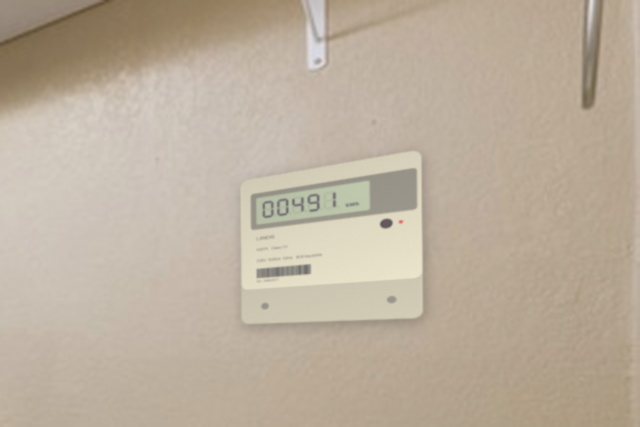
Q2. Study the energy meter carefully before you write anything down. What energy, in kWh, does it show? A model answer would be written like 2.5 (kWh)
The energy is 491 (kWh)
